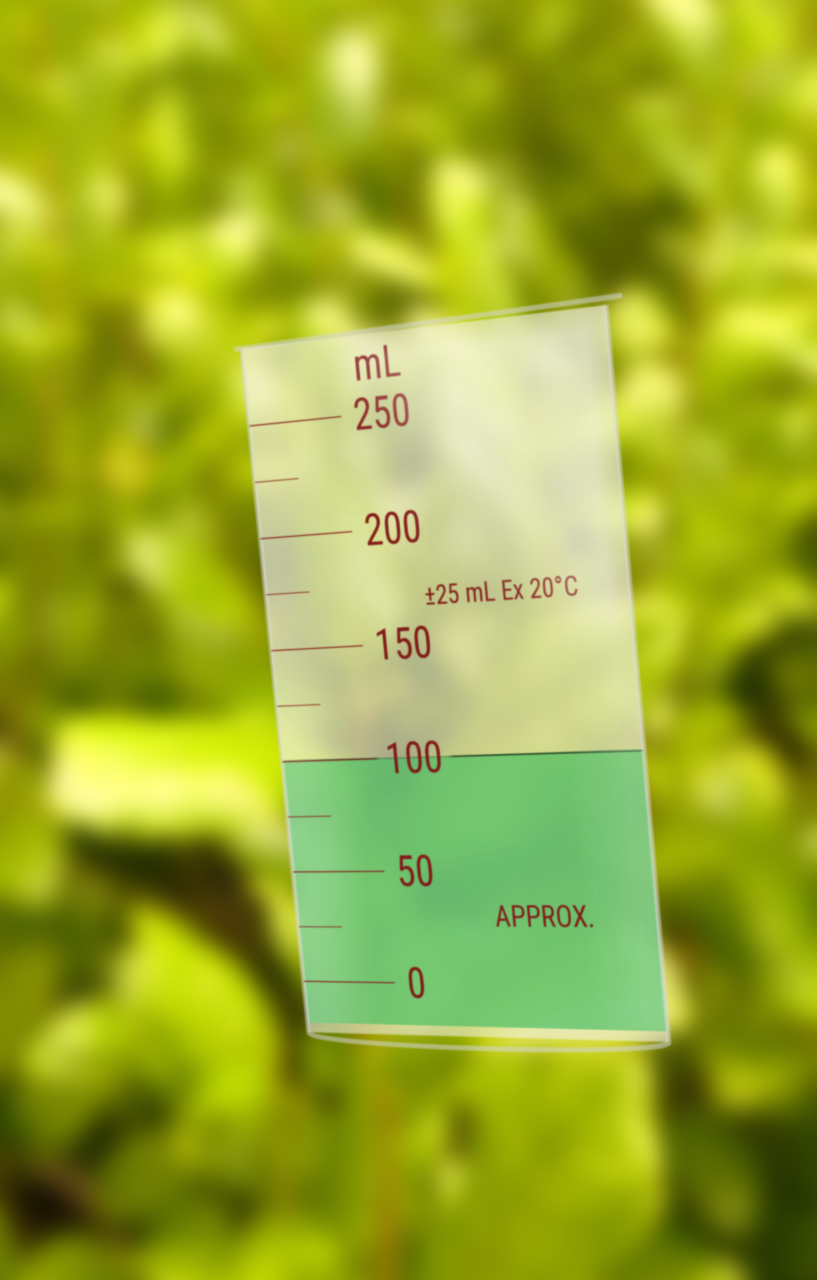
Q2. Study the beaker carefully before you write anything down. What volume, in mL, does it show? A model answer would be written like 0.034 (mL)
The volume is 100 (mL)
